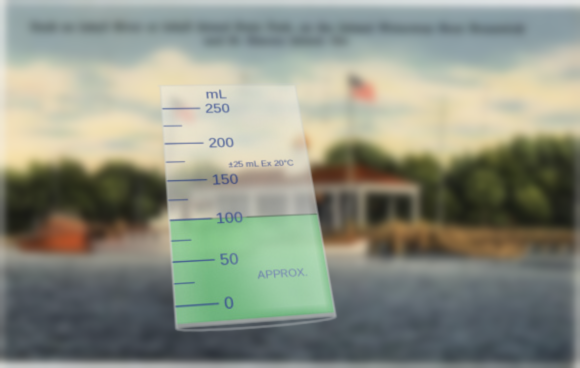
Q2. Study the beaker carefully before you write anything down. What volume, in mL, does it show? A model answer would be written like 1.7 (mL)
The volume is 100 (mL)
